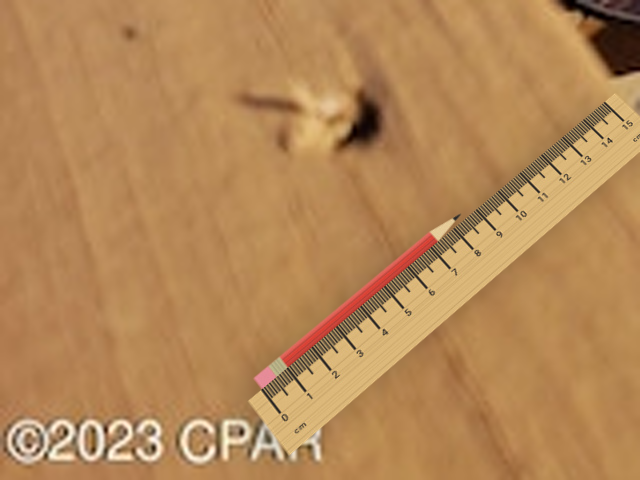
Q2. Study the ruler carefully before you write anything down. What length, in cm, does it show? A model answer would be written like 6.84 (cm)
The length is 8.5 (cm)
